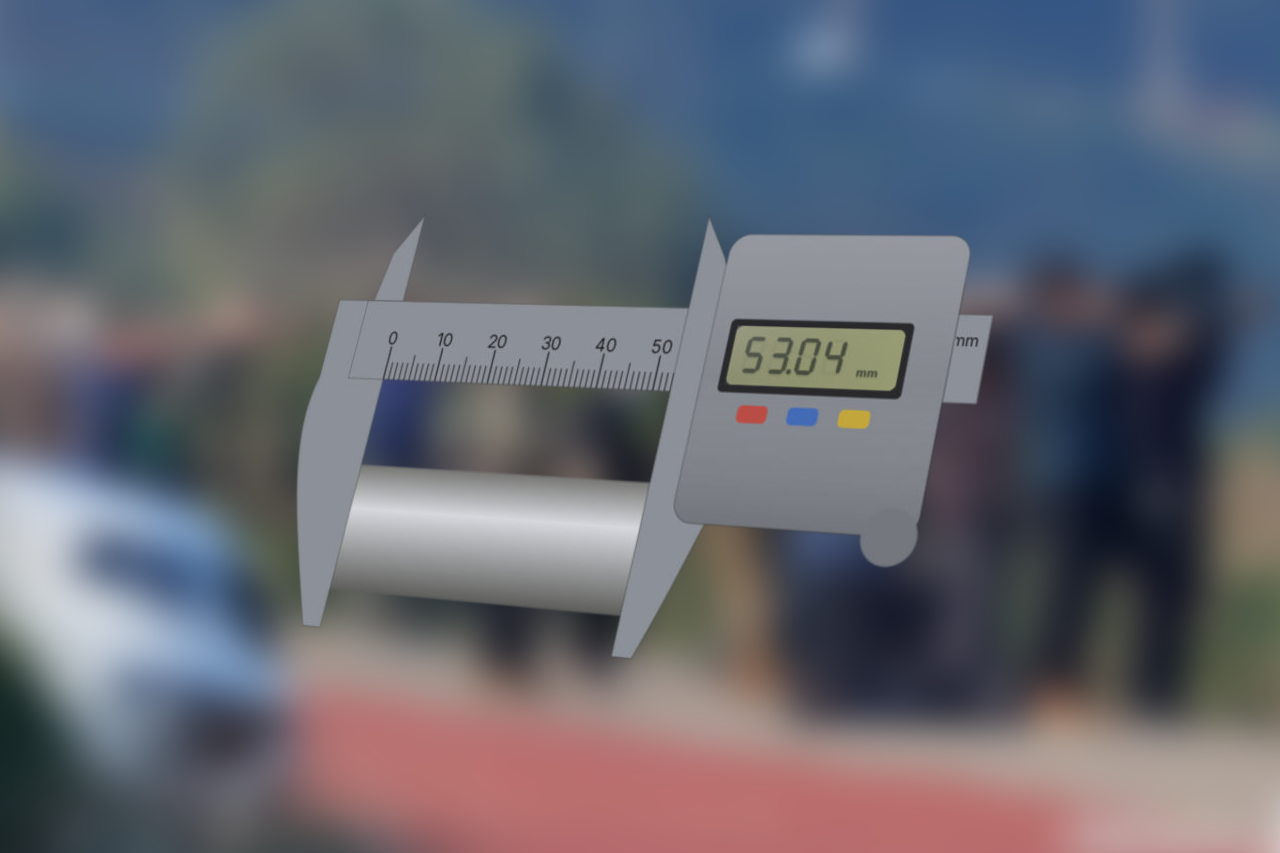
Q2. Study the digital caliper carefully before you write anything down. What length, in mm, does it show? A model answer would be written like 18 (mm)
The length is 53.04 (mm)
